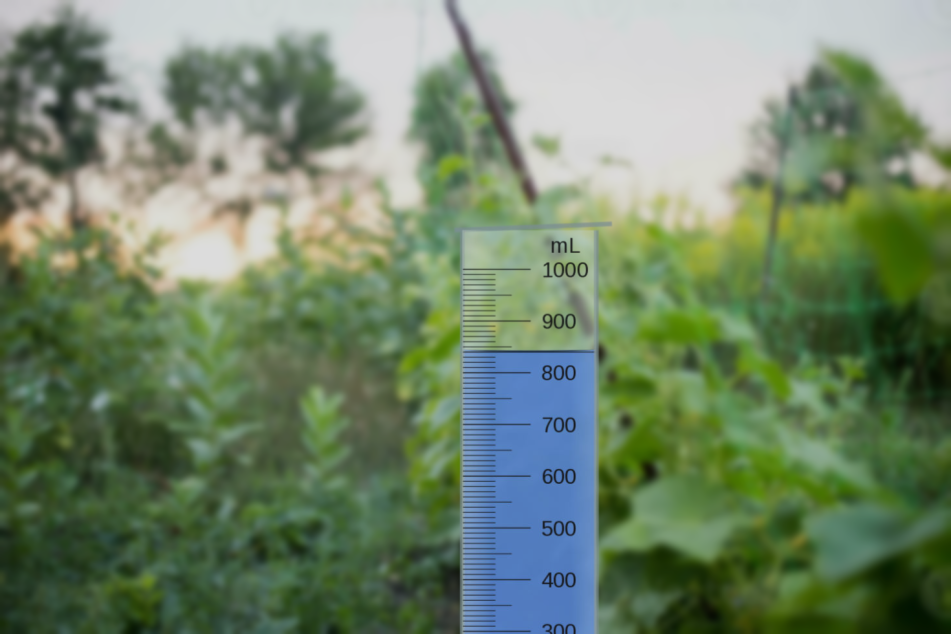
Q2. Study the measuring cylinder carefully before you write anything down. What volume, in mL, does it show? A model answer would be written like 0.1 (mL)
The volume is 840 (mL)
